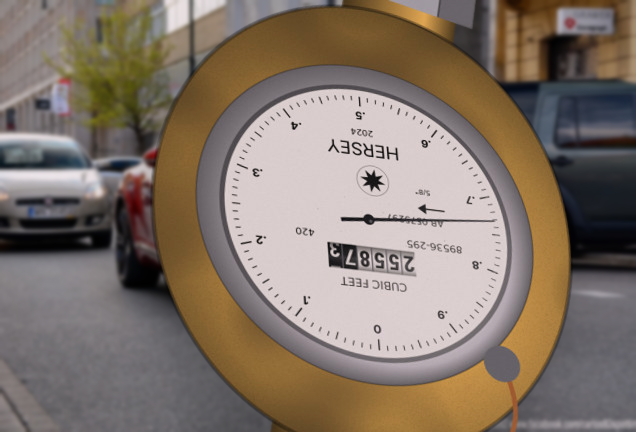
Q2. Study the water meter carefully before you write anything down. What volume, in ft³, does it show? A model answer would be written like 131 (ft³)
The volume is 255872.73 (ft³)
